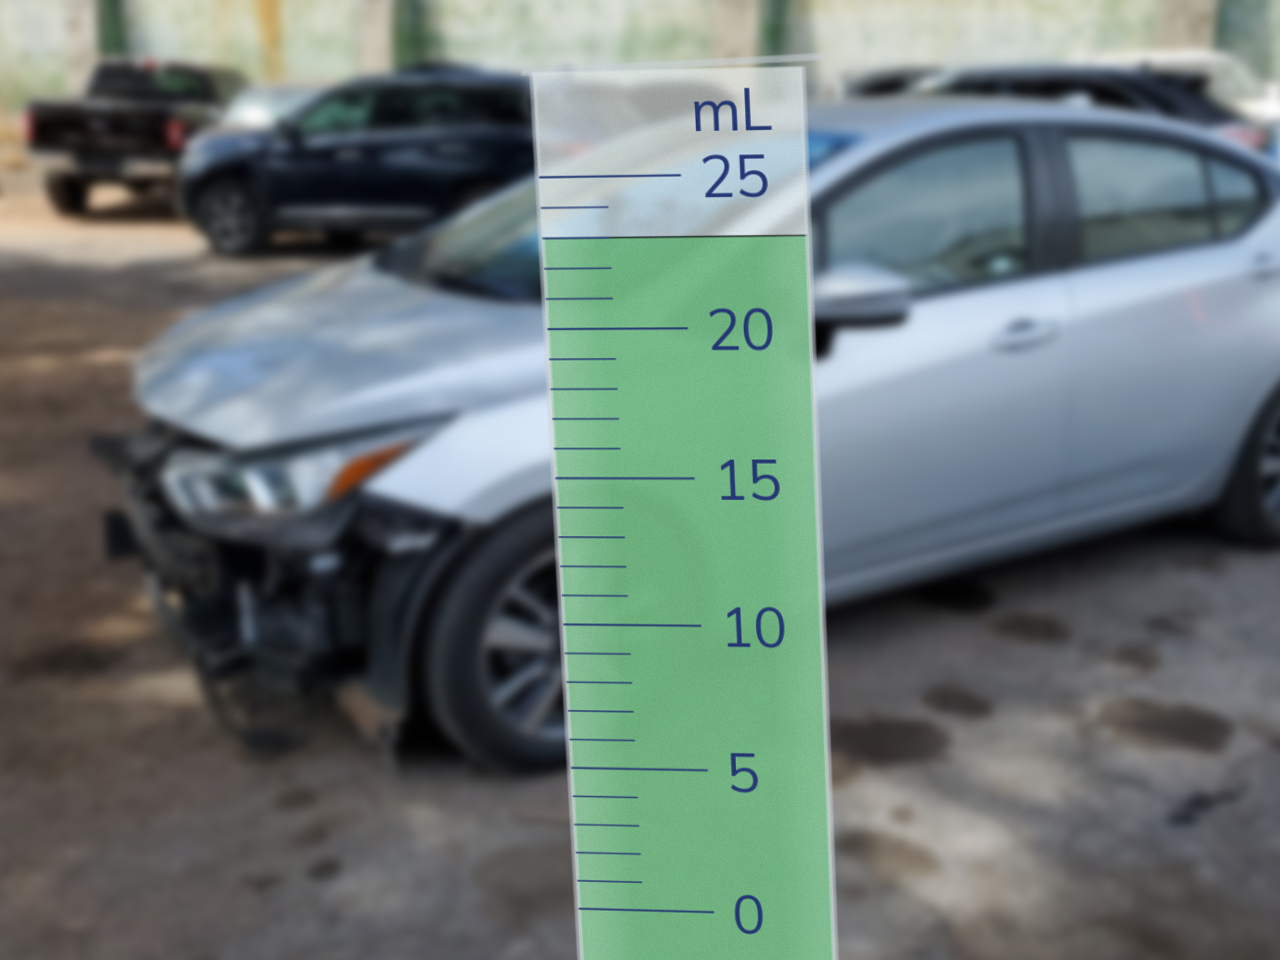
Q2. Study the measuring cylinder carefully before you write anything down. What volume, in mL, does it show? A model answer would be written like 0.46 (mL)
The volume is 23 (mL)
